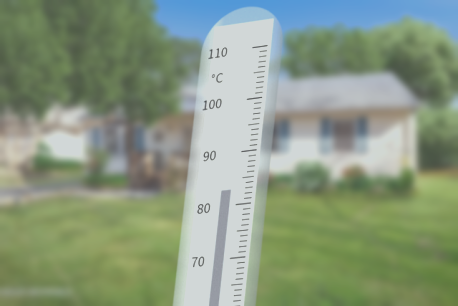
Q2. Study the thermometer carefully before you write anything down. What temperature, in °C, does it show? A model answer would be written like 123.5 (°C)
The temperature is 83 (°C)
